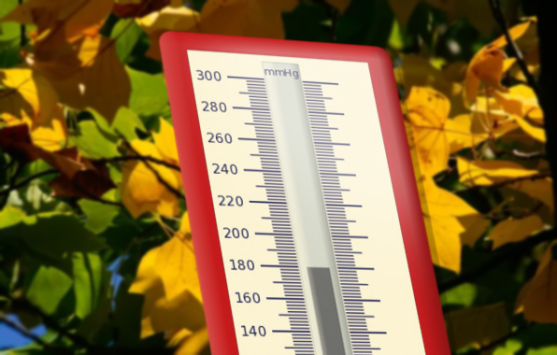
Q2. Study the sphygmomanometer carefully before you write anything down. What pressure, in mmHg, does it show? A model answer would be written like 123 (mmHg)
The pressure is 180 (mmHg)
